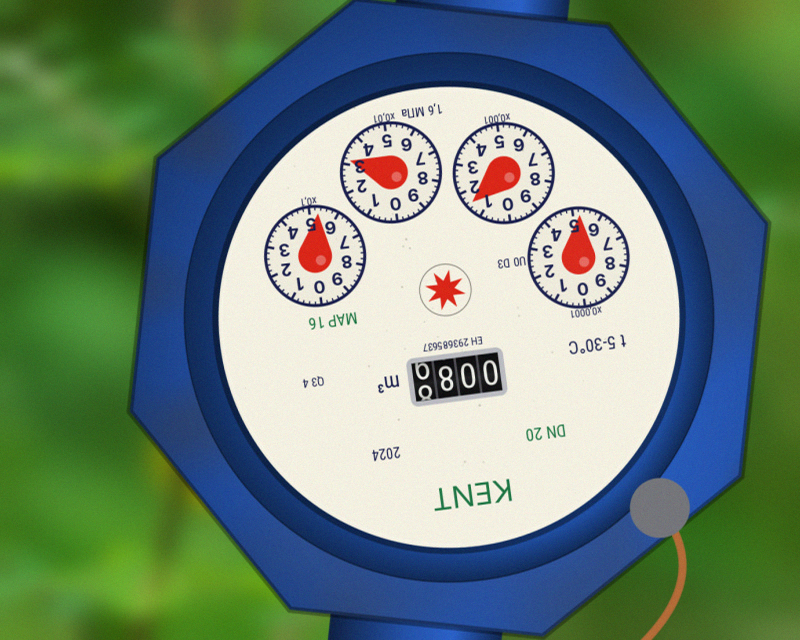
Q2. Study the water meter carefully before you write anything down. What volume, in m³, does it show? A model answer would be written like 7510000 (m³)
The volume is 88.5315 (m³)
